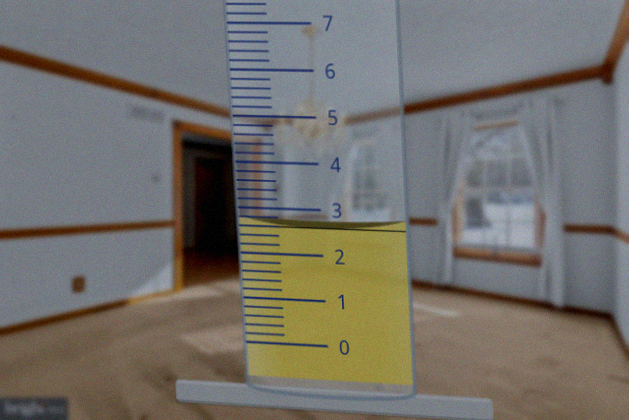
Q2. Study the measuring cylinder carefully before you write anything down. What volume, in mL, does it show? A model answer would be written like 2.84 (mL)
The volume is 2.6 (mL)
